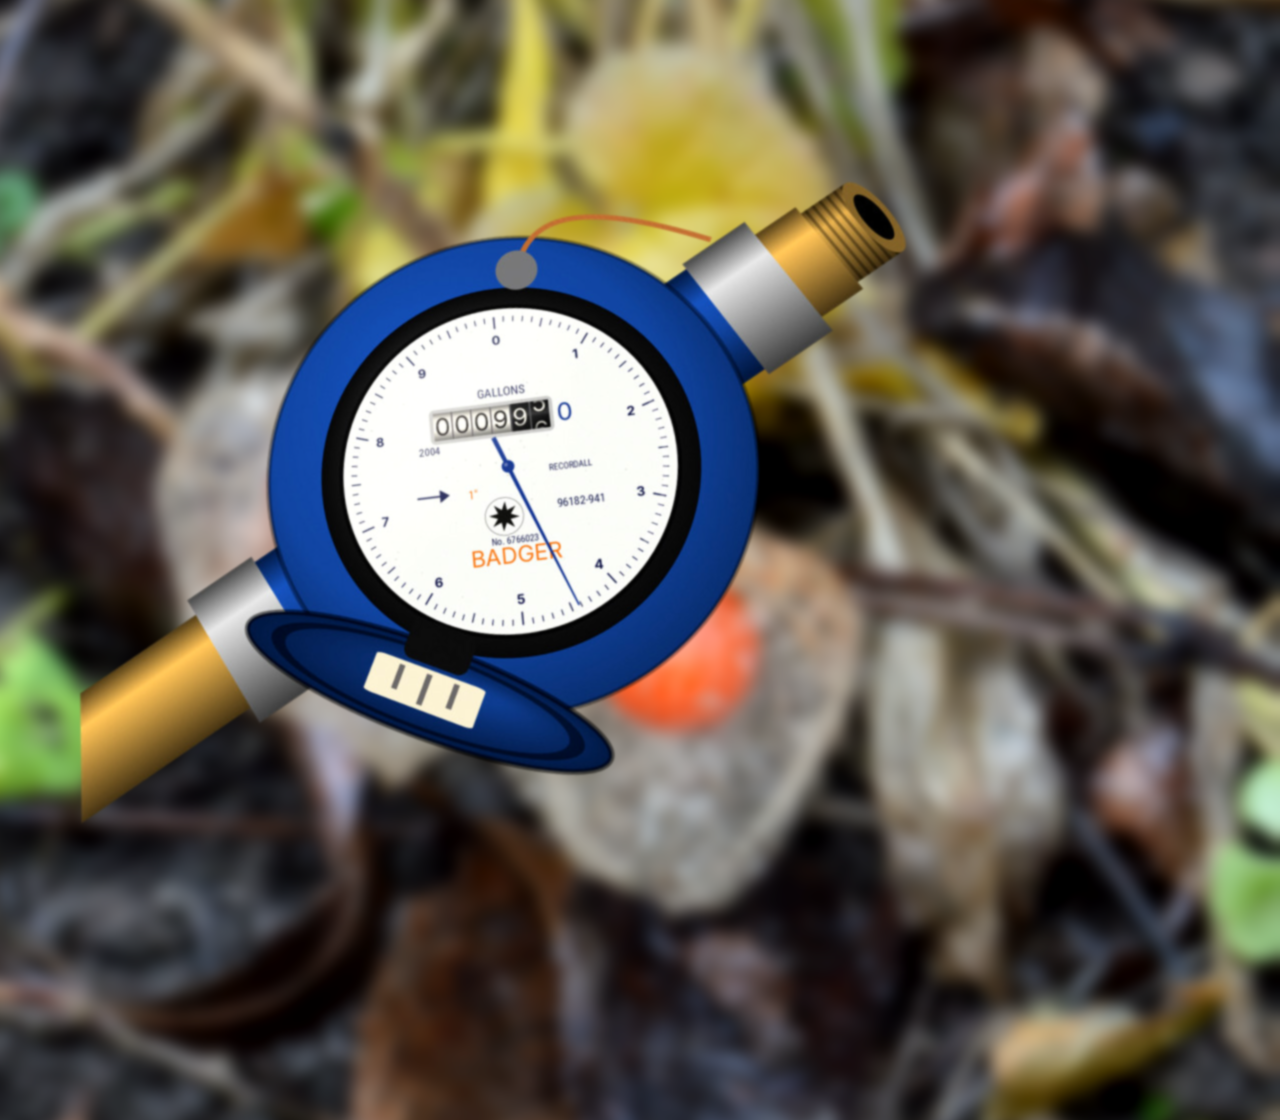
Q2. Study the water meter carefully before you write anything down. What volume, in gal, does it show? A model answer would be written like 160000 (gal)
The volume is 9954.4 (gal)
